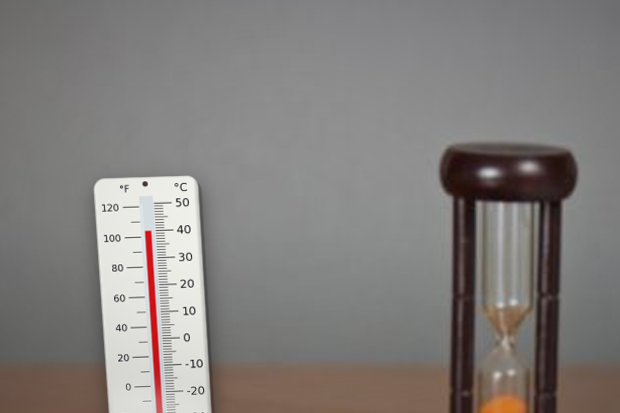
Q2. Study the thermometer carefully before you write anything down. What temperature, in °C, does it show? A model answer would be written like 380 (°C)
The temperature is 40 (°C)
